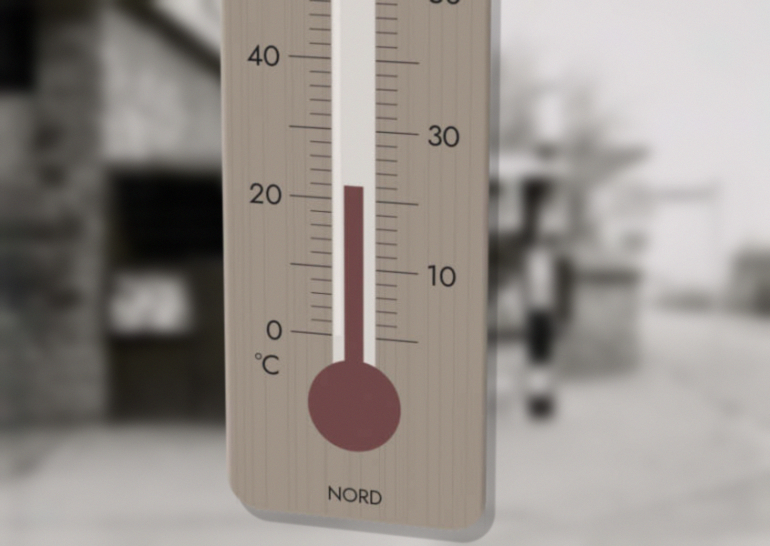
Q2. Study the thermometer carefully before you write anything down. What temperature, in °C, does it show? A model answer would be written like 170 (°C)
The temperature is 22 (°C)
